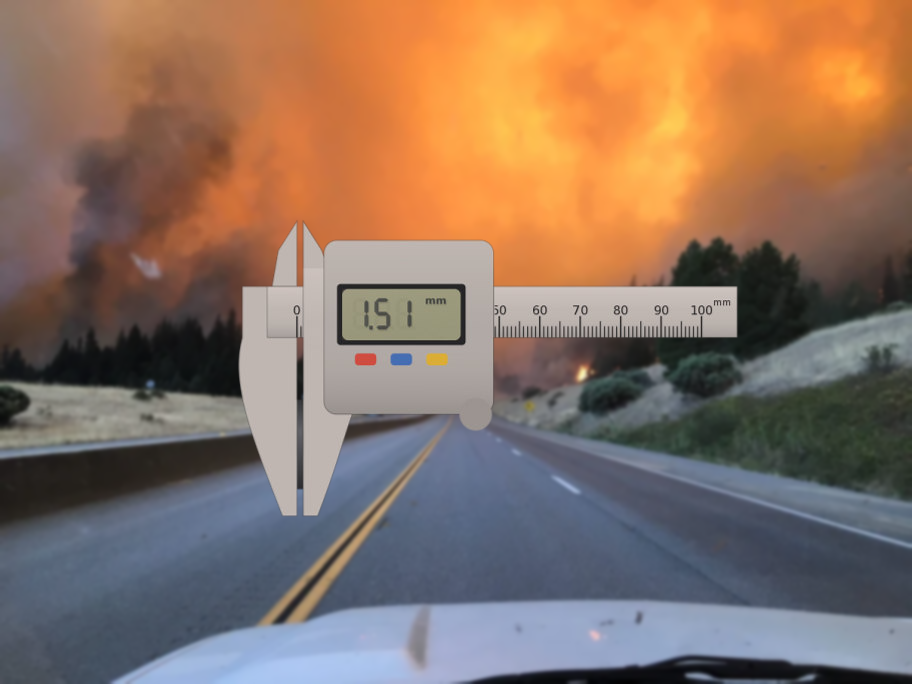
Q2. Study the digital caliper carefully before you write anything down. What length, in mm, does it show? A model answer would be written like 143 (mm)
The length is 1.51 (mm)
